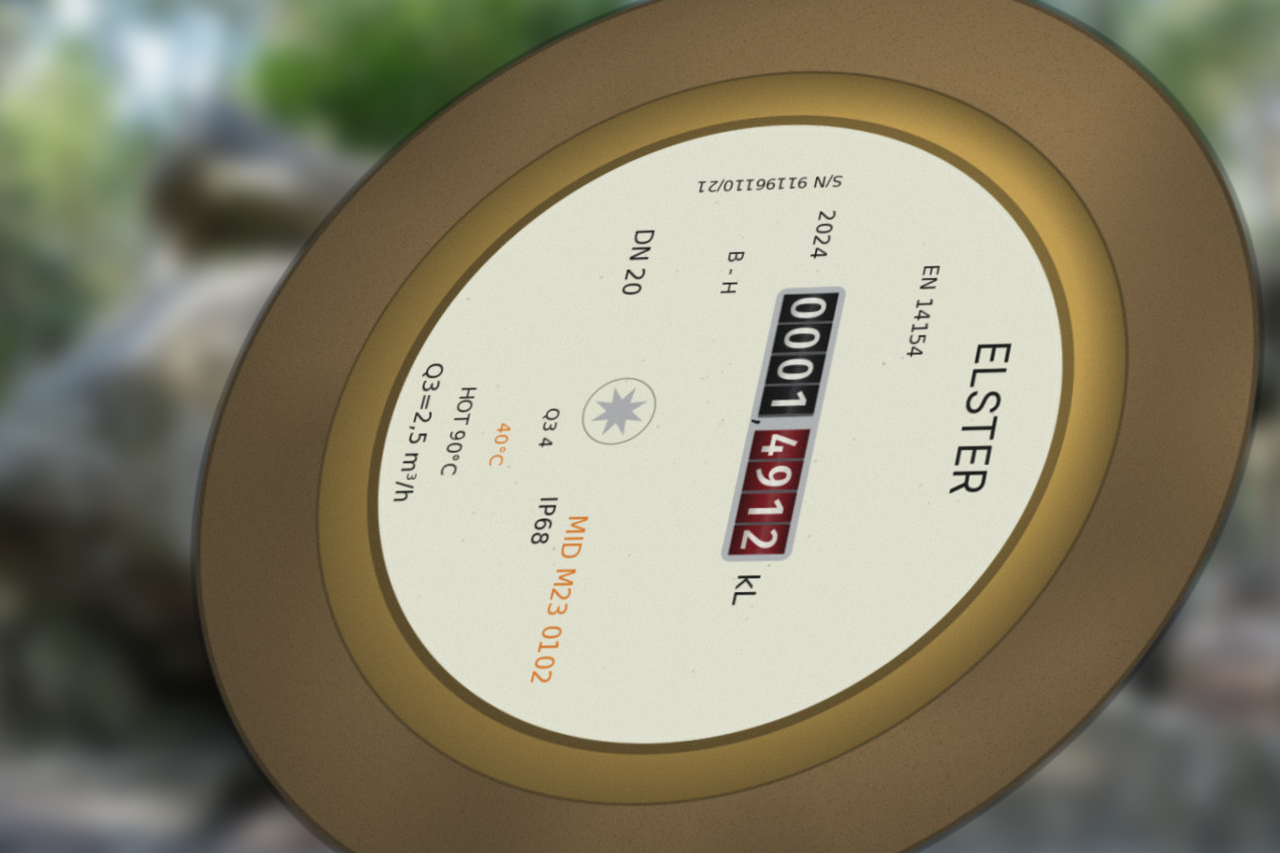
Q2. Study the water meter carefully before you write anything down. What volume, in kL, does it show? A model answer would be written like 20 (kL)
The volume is 1.4912 (kL)
